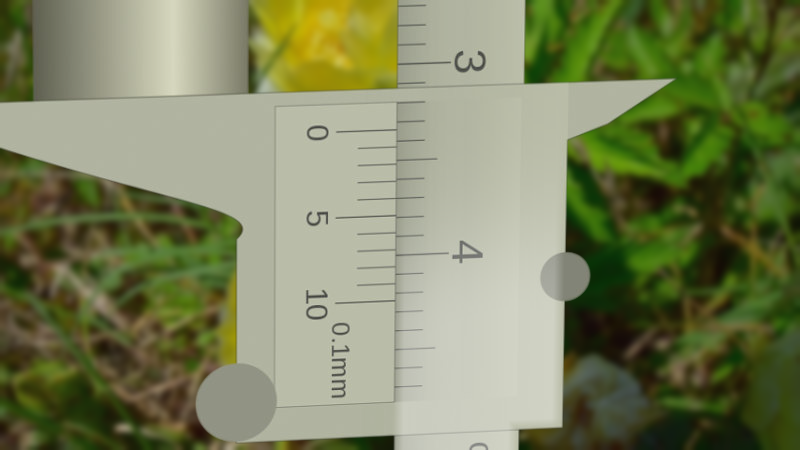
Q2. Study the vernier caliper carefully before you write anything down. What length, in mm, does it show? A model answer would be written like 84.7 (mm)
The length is 33.4 (mm)
